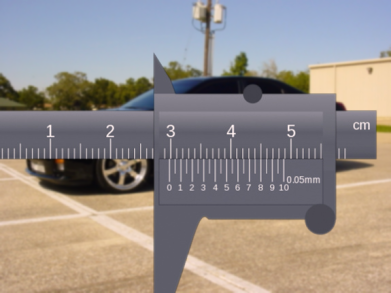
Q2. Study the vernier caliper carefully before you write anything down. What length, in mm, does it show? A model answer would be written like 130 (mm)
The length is 29.8 (mm)
